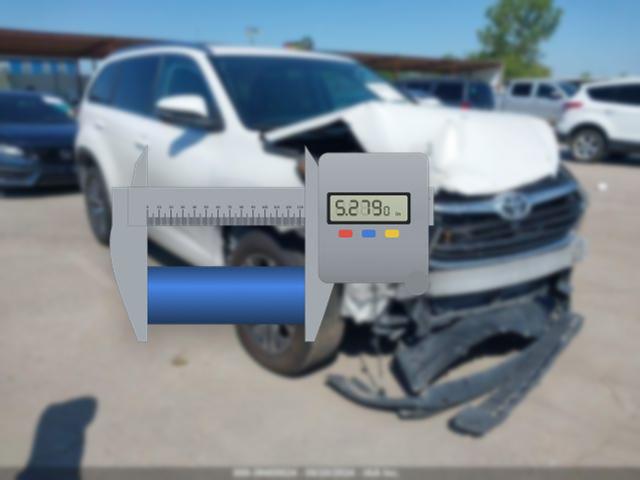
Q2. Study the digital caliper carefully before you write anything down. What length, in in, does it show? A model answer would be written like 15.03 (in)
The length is 5.2790 (in)
